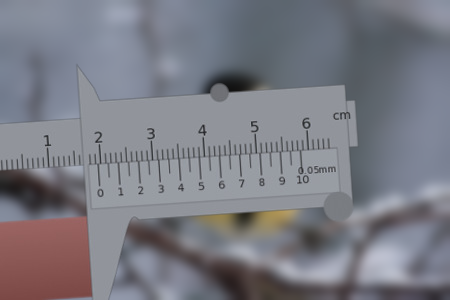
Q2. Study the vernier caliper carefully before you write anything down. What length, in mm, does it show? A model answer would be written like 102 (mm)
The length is 19.5 (mm)
